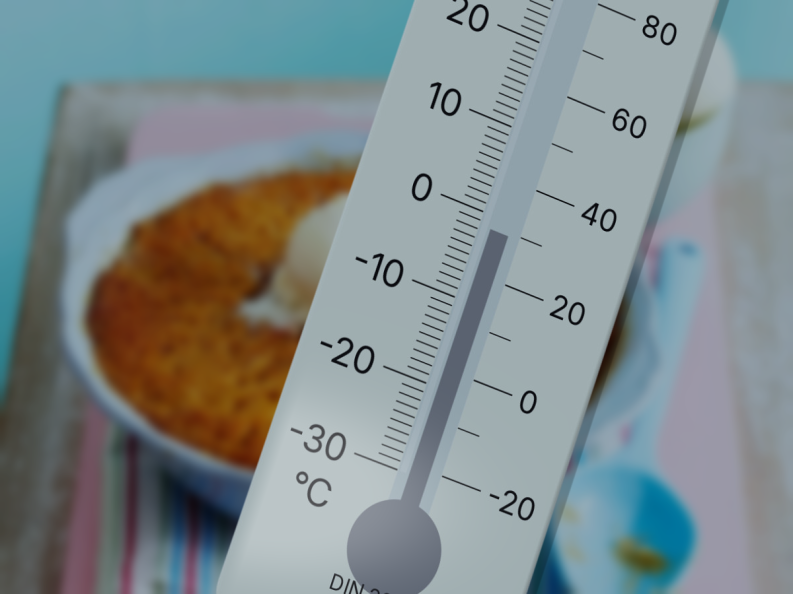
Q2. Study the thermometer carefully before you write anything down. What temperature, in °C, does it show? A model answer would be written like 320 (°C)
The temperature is -1.5 (°C)
